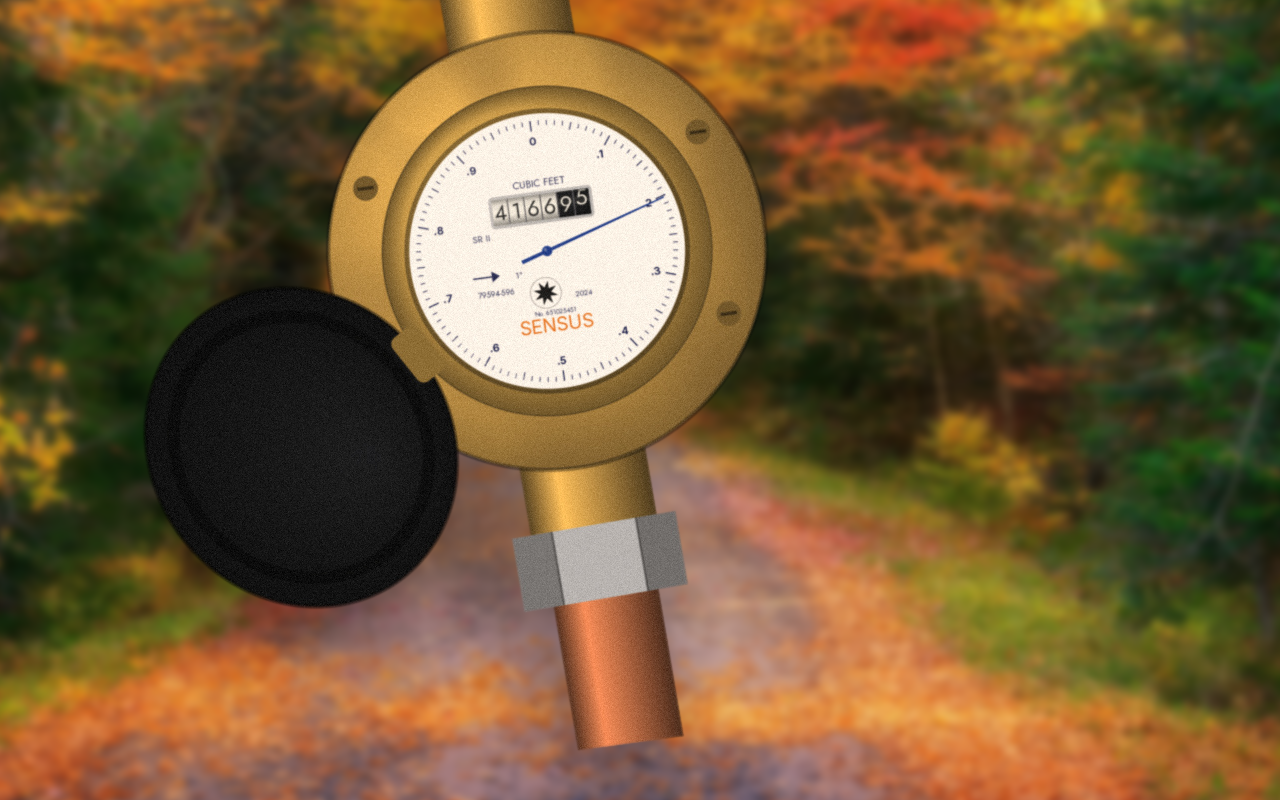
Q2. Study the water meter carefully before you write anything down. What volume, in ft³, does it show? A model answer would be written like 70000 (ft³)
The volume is 416695.20 (ft³)
